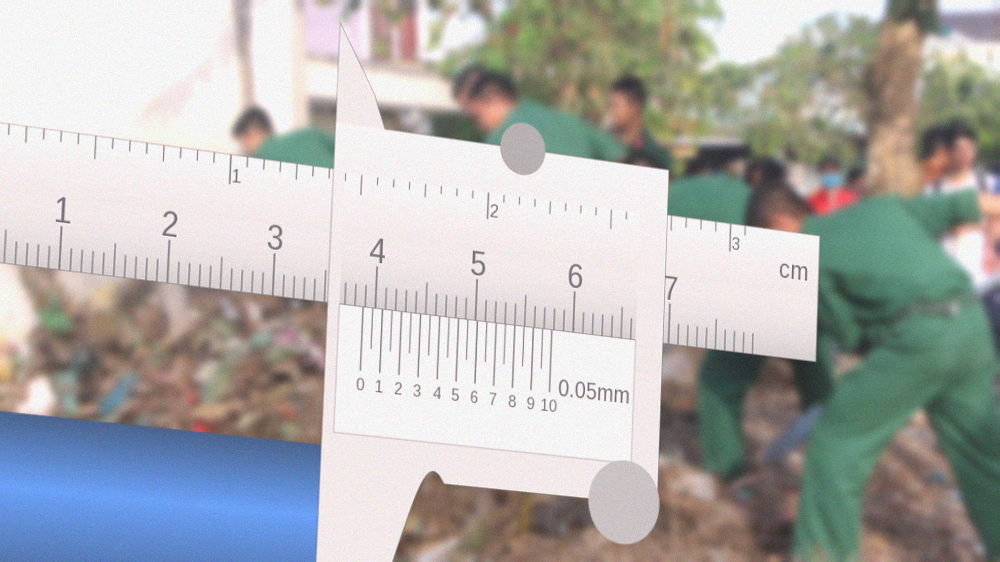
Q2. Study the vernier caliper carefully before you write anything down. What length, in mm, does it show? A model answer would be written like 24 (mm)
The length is 38.8 (mm)
